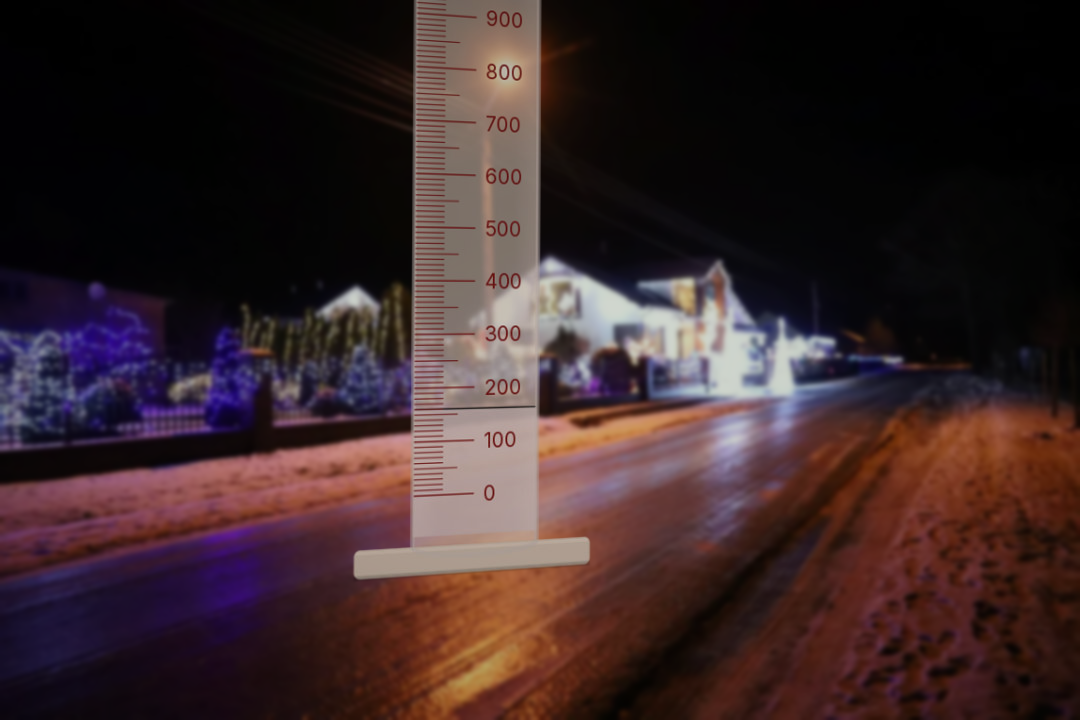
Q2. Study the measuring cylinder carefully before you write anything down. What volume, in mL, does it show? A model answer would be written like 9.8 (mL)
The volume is 160 (mL)
